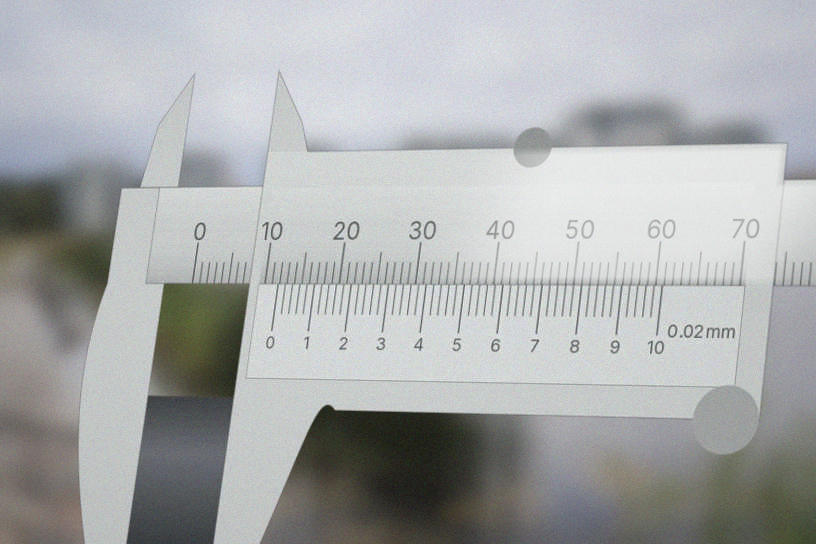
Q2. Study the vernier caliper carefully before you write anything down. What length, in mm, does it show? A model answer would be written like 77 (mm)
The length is 11.8 (mm)
